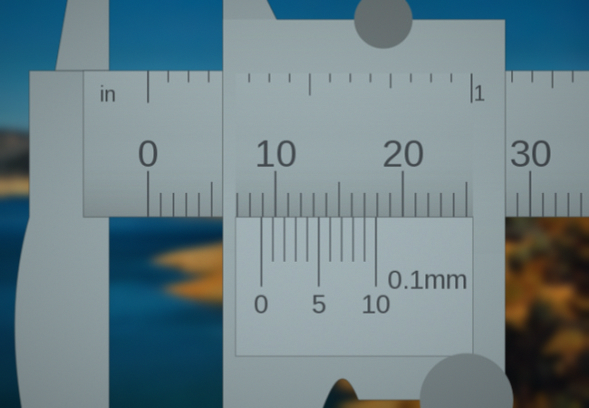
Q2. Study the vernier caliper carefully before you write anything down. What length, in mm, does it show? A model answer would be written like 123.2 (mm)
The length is 8.9 (mm)
